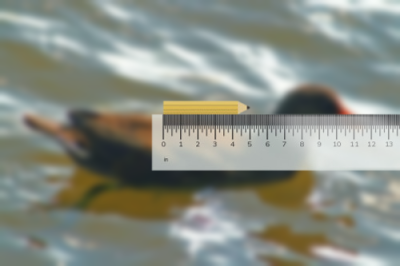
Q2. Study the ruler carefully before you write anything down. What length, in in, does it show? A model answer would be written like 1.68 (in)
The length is 5 (in)
